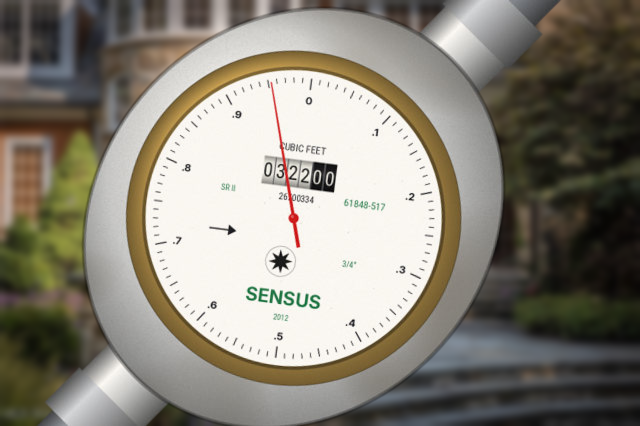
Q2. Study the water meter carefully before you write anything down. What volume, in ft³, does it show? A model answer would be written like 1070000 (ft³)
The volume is 32199.95 (ft³)
